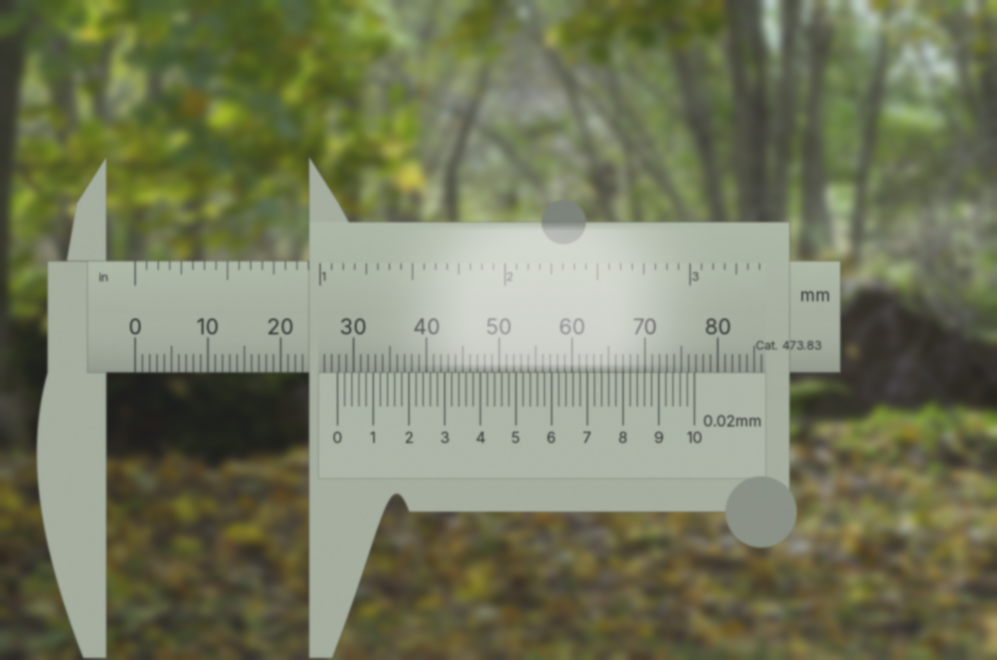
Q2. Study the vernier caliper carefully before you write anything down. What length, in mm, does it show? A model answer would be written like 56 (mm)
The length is 27.8 (mm)
